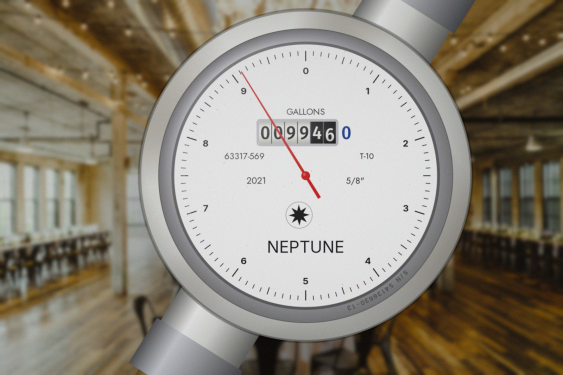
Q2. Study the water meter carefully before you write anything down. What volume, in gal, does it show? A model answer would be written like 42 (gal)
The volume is 99459.1 (gal)
